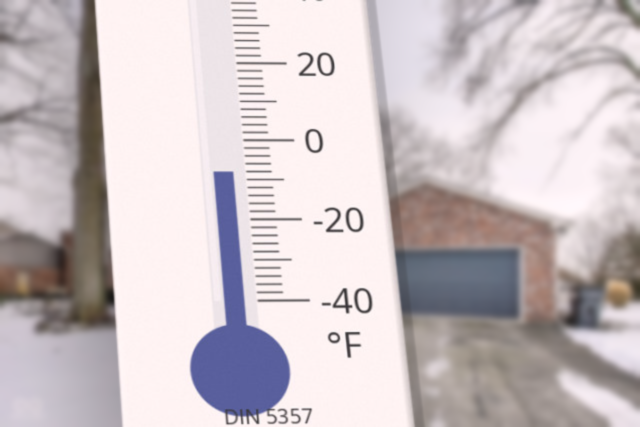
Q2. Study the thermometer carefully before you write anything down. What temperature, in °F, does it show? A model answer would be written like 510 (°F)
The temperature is -8 (°F)
